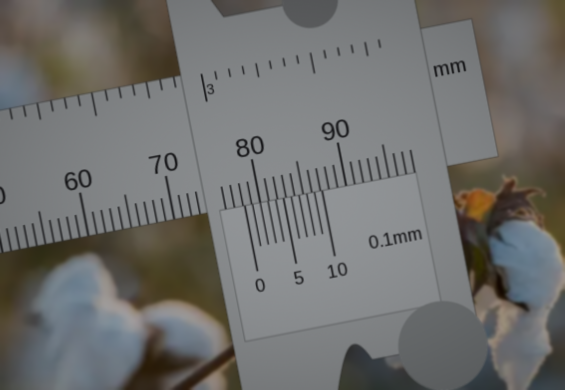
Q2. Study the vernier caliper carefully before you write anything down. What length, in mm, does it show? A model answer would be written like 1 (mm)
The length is 78.2 (mm)
